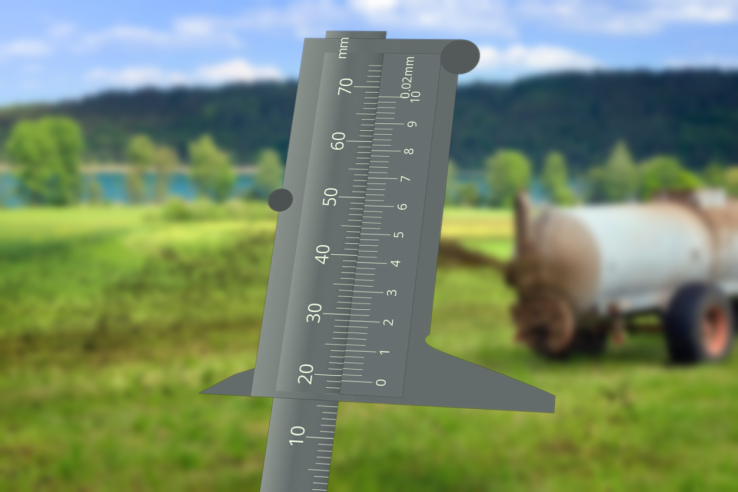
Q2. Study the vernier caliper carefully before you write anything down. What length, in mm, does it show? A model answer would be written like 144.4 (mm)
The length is 19.2 (mm)
